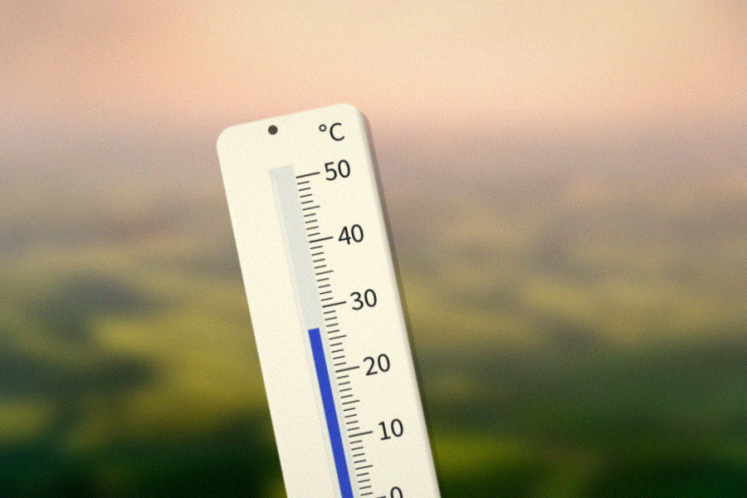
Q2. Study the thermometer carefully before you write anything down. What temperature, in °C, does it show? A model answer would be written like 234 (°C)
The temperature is 27 (°C)
